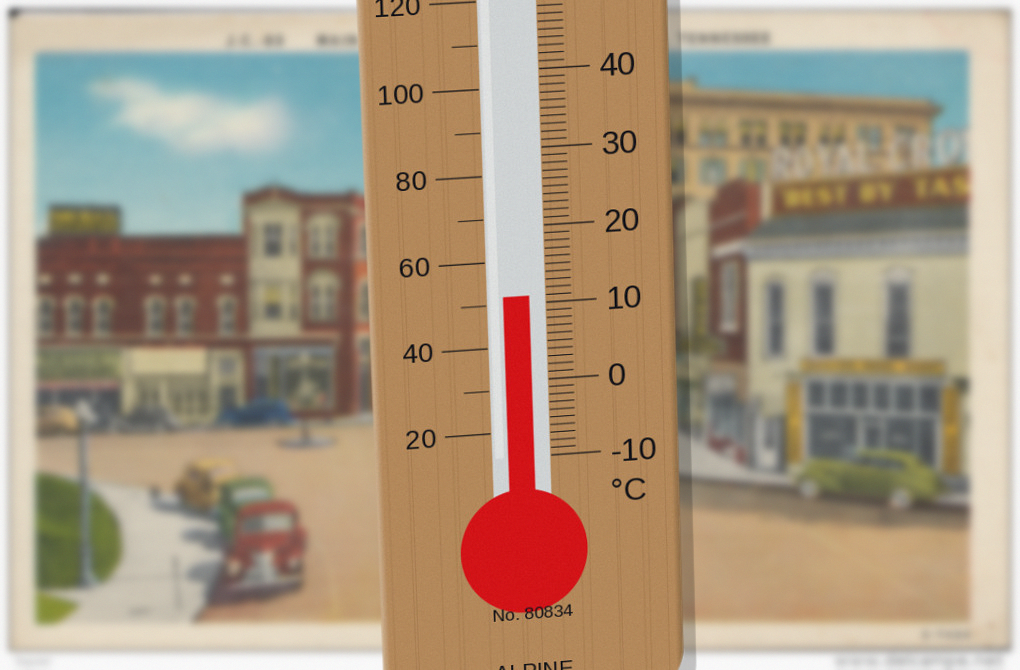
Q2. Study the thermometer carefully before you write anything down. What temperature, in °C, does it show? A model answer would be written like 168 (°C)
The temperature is 11 (°C)
